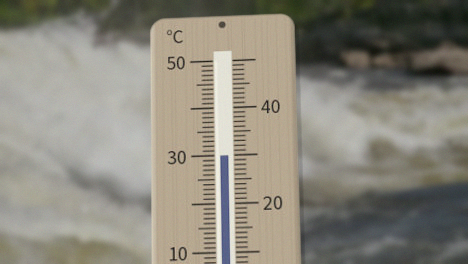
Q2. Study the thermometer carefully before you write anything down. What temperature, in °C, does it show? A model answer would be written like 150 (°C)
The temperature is 30 (°C)
